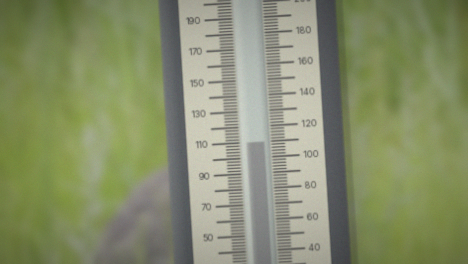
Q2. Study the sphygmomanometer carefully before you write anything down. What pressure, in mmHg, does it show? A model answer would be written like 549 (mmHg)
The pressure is 110 (mmHg)
